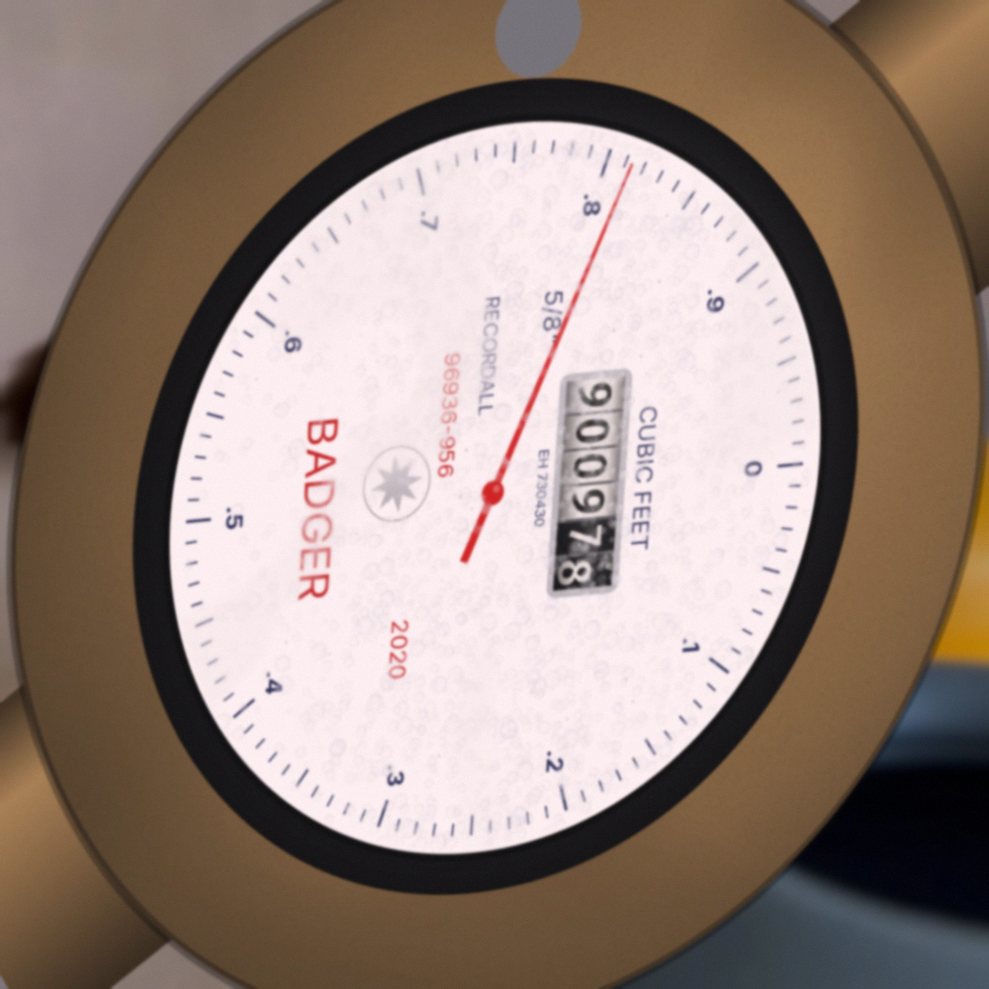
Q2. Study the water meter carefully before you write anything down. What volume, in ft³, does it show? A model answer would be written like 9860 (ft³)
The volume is 900977.81 (ft³)
